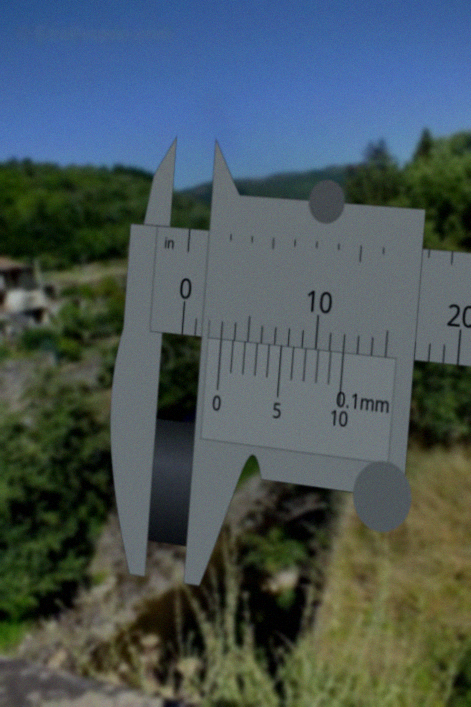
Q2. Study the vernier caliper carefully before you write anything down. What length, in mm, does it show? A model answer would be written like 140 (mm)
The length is 3.0 (mm)
